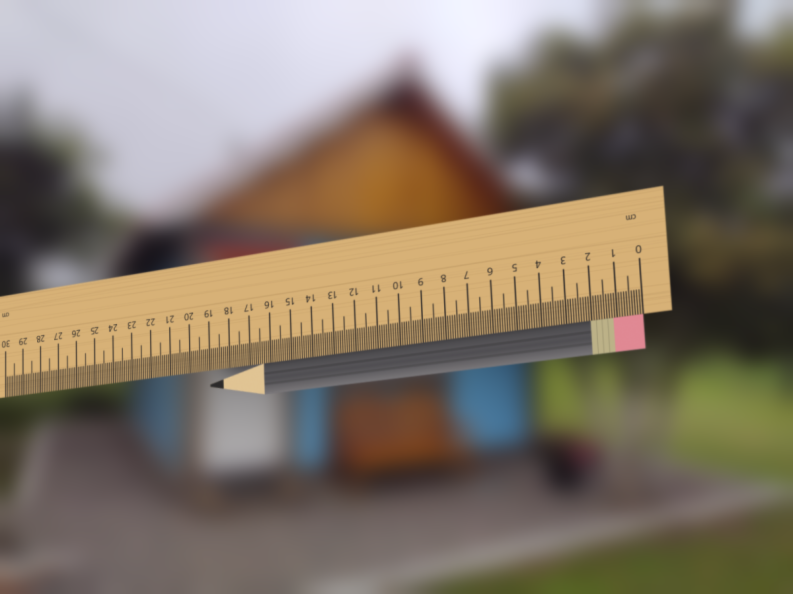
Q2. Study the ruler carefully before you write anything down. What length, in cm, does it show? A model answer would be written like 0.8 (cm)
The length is 19 (cm)
